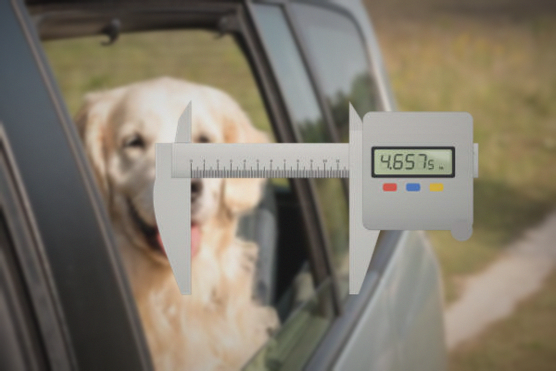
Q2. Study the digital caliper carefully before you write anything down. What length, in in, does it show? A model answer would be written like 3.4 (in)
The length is 4.6575 (in)
